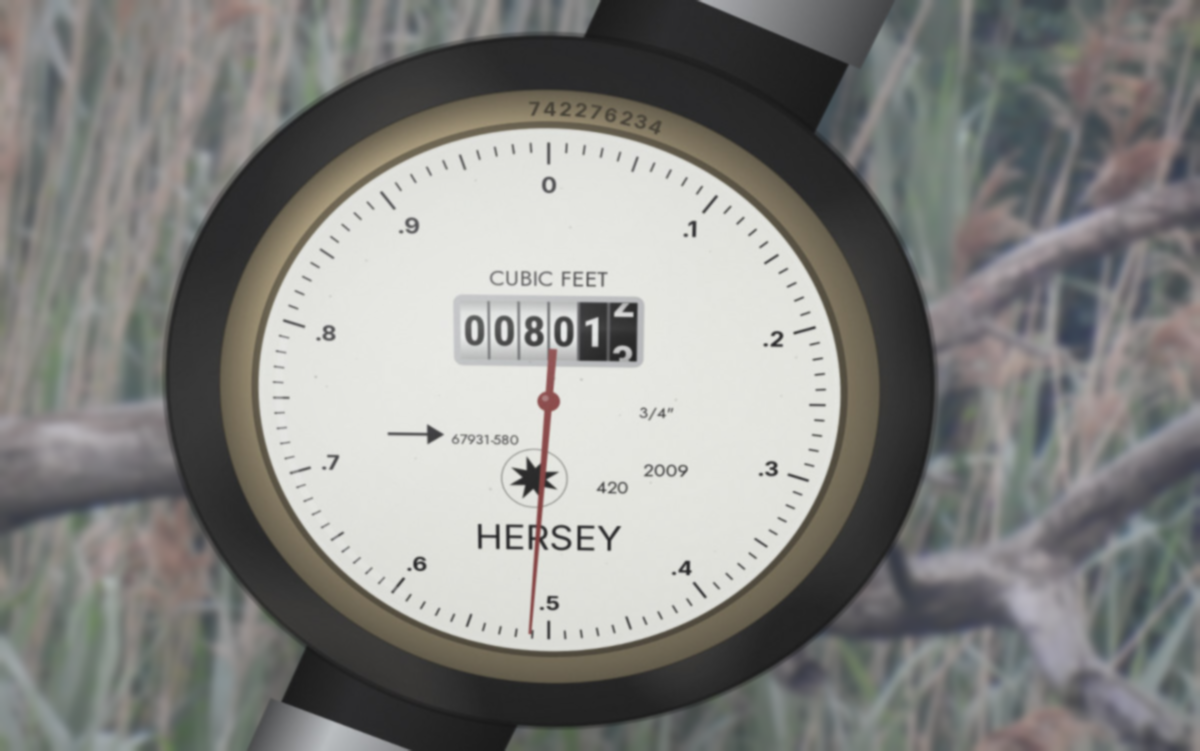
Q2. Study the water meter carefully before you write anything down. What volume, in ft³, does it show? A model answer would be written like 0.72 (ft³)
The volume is 8012.51 (ft³)
